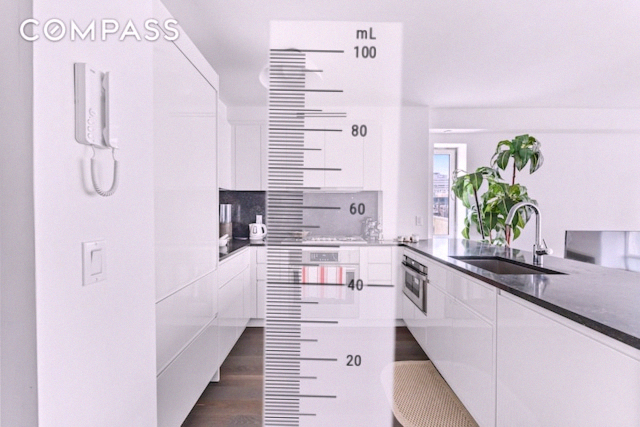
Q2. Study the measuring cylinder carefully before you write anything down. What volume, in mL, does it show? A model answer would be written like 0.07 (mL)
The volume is 40 (mL)
